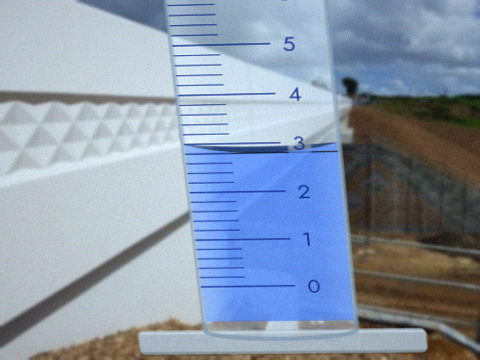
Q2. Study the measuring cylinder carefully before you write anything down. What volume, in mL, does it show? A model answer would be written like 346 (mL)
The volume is 2.8 (mL)
